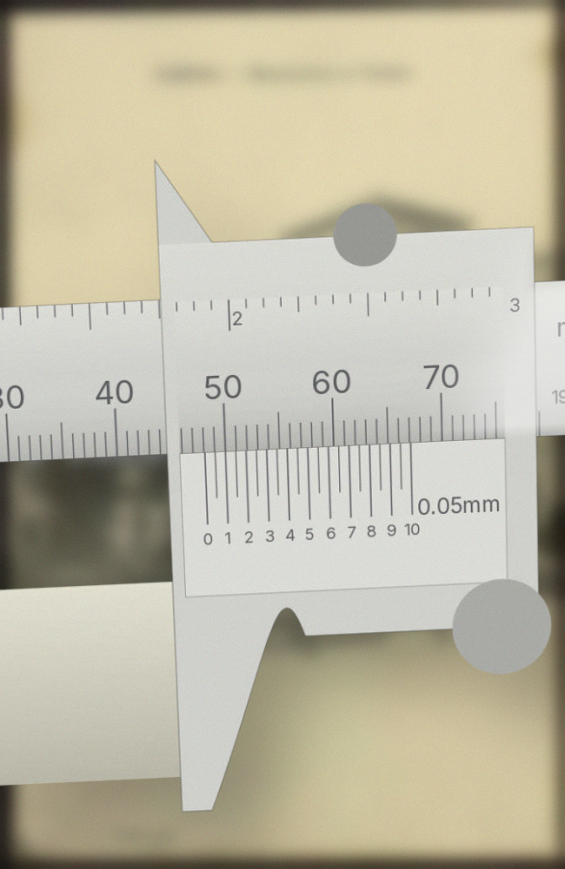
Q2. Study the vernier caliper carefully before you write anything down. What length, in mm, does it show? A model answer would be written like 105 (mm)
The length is 48.1 (mm)
